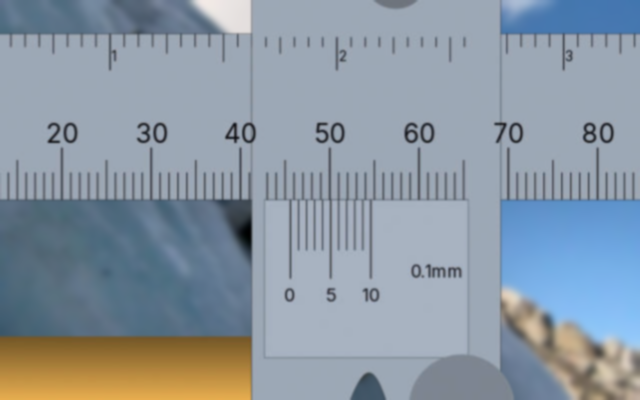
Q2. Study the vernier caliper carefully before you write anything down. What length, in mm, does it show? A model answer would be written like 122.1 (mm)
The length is 45.6 (mm)
